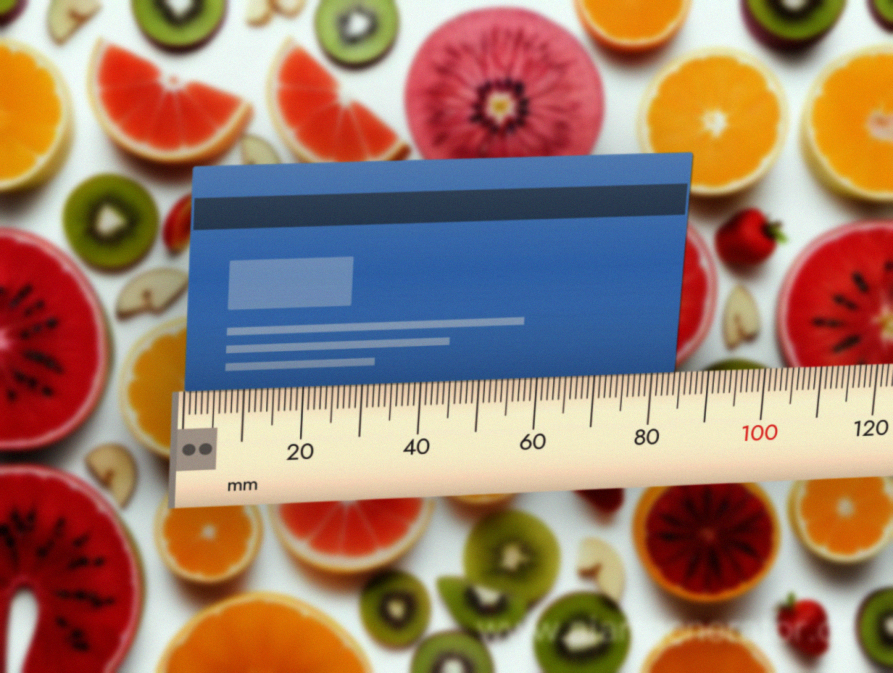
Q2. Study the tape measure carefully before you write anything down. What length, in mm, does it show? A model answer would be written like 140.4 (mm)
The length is 84 (mm)
